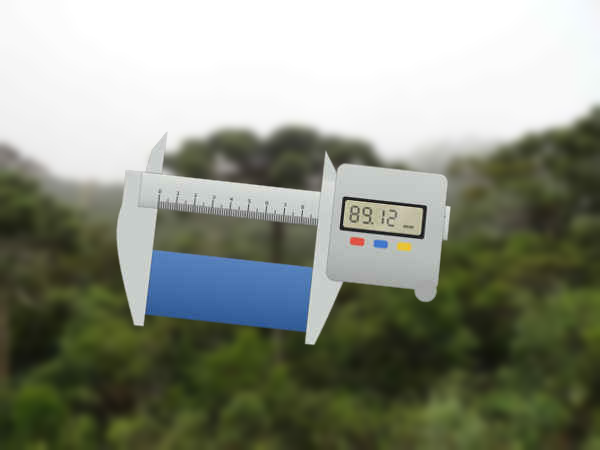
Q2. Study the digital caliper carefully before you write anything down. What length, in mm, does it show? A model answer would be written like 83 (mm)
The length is 89.12 (mm)
